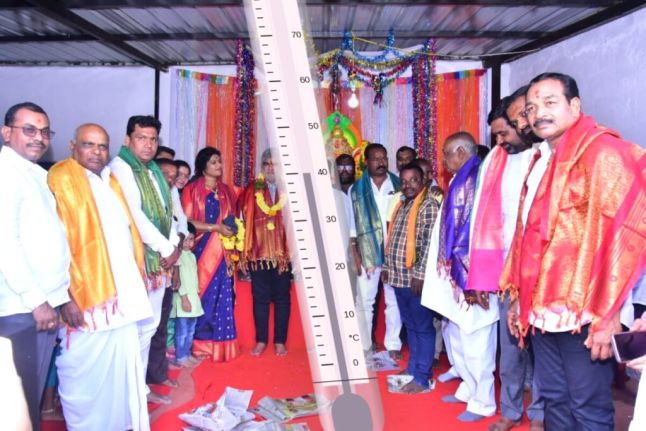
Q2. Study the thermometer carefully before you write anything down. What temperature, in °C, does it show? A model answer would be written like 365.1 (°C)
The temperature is 40 (°C)
